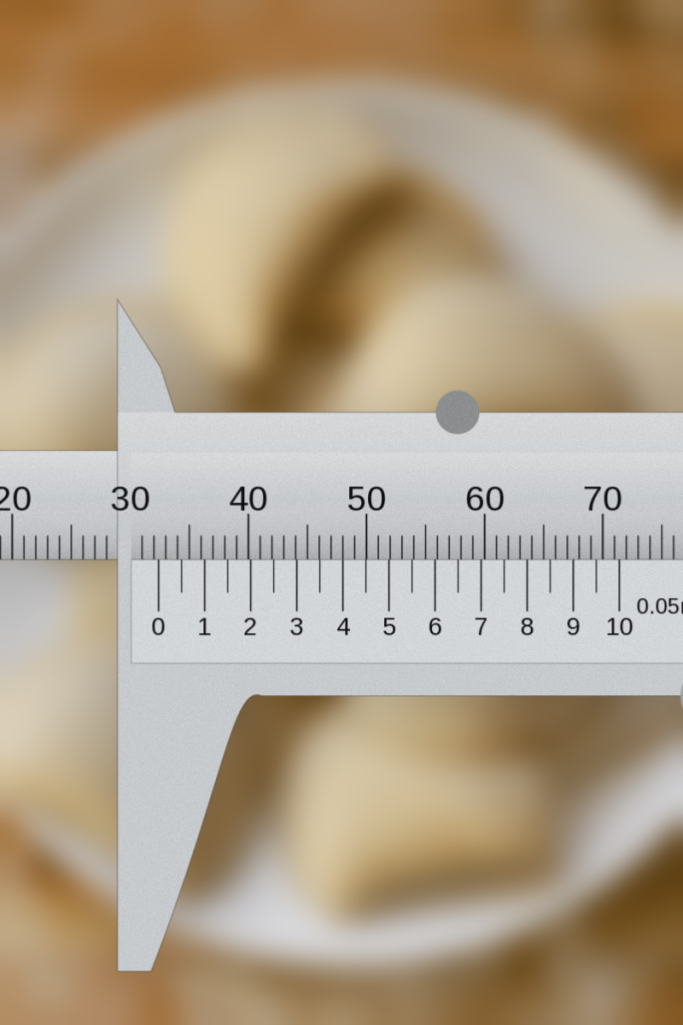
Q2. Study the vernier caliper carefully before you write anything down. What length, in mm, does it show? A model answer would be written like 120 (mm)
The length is 32.4 (mm)
